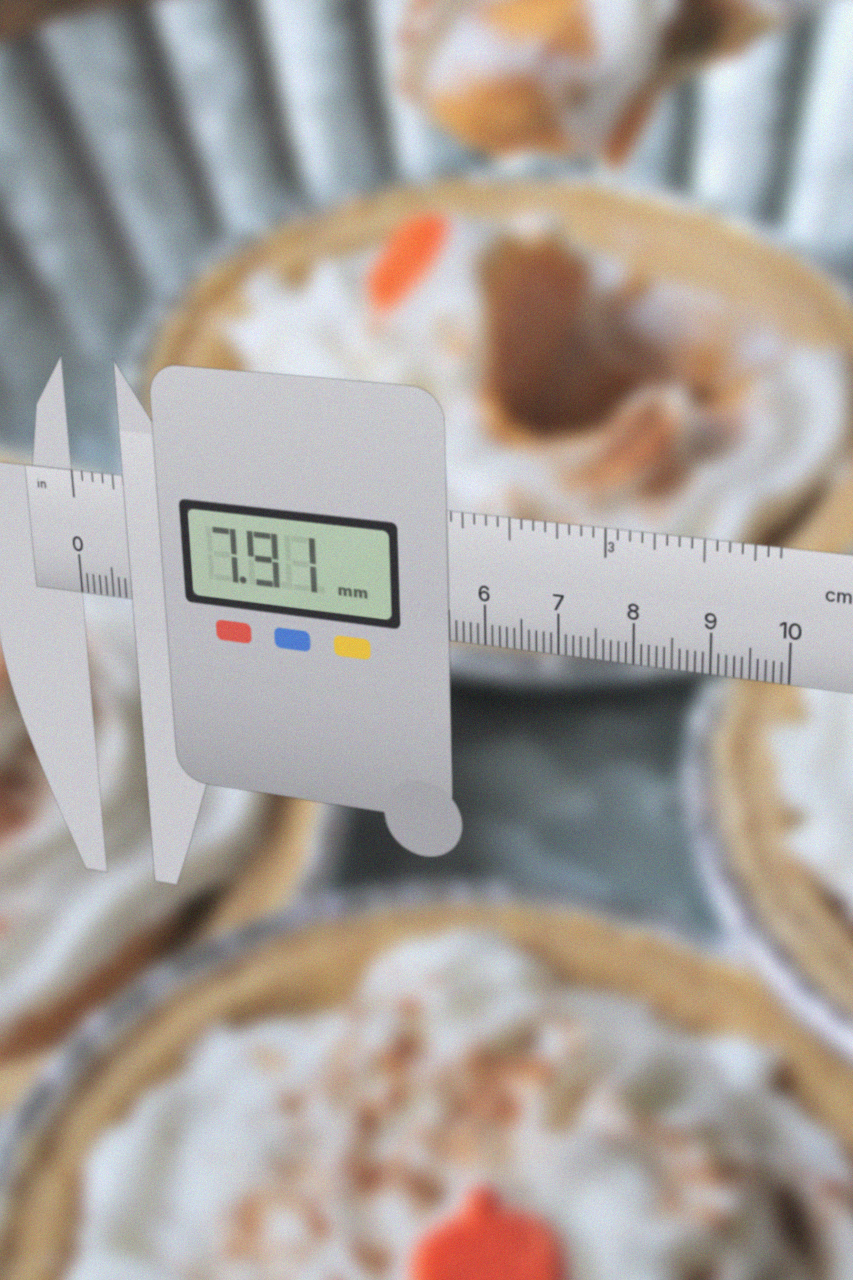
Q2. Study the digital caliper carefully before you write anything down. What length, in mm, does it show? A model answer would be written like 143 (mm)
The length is 7.91 (mm)
